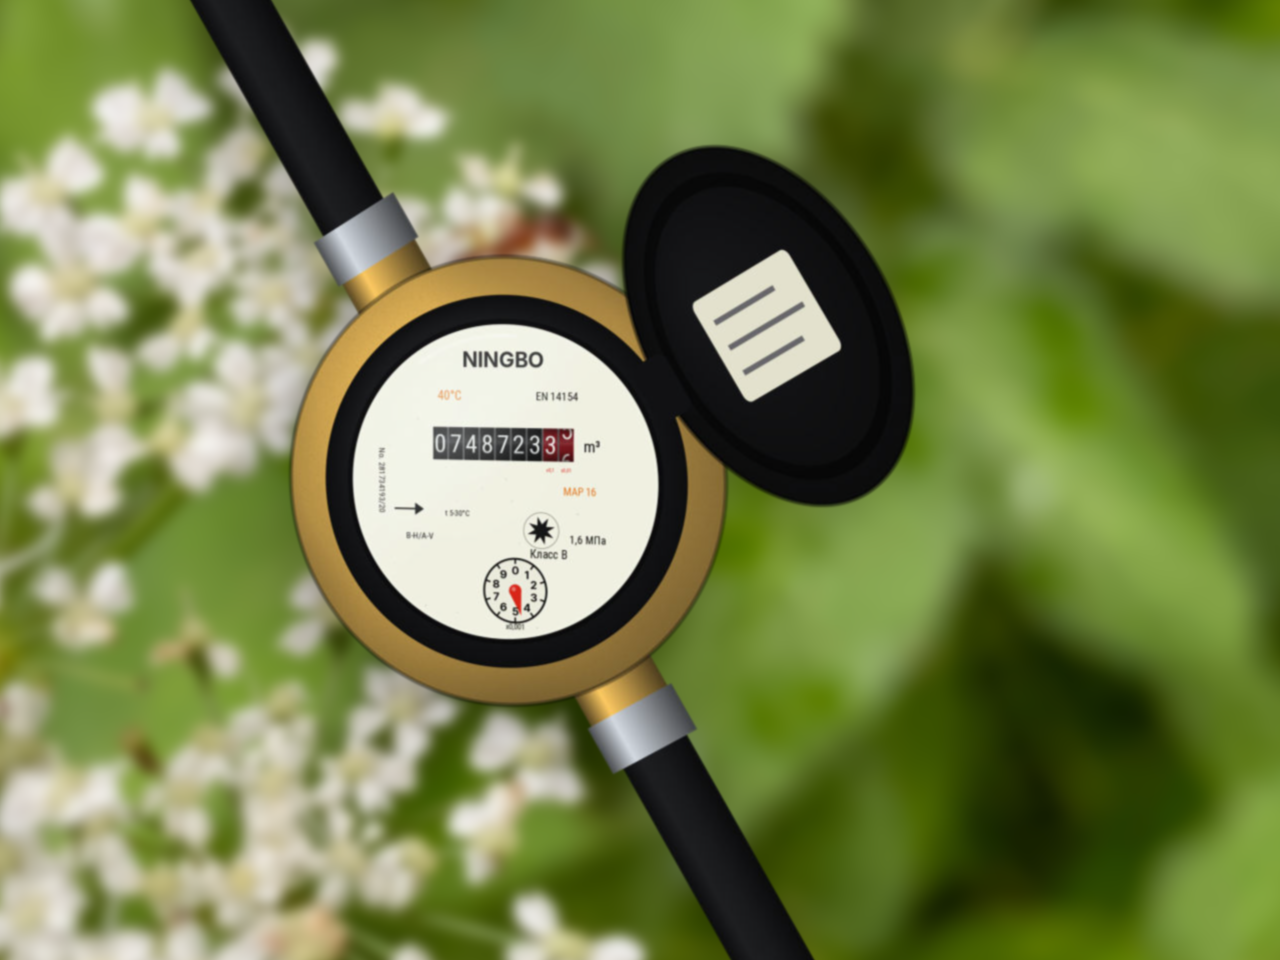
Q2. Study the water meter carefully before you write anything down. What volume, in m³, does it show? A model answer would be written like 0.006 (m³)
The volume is 748723.354 (m³)
